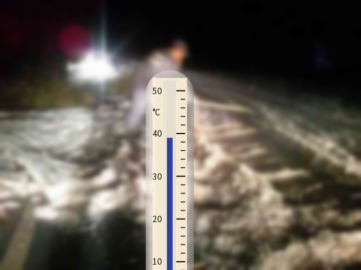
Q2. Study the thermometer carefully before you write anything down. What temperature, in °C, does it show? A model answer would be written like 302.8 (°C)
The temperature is 39 (°C)
